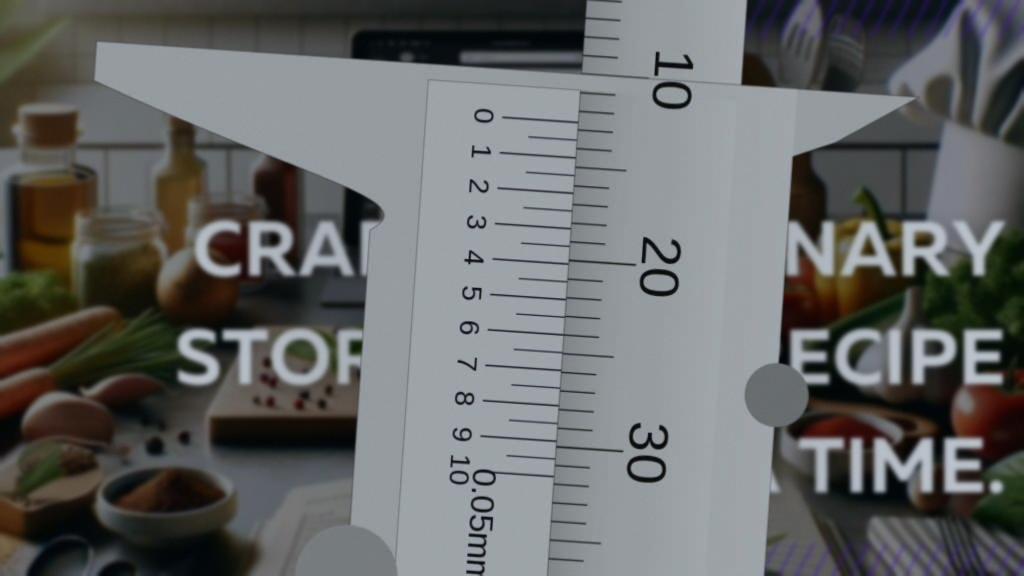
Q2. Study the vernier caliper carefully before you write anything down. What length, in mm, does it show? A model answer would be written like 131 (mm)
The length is 12.6 (mm)
